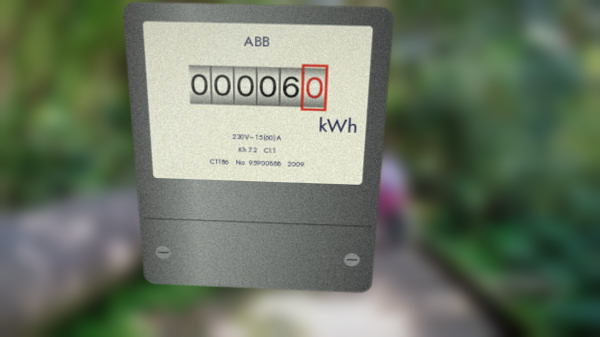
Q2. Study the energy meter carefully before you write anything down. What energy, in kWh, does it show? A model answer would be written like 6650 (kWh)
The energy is 6.0 (kWh)
